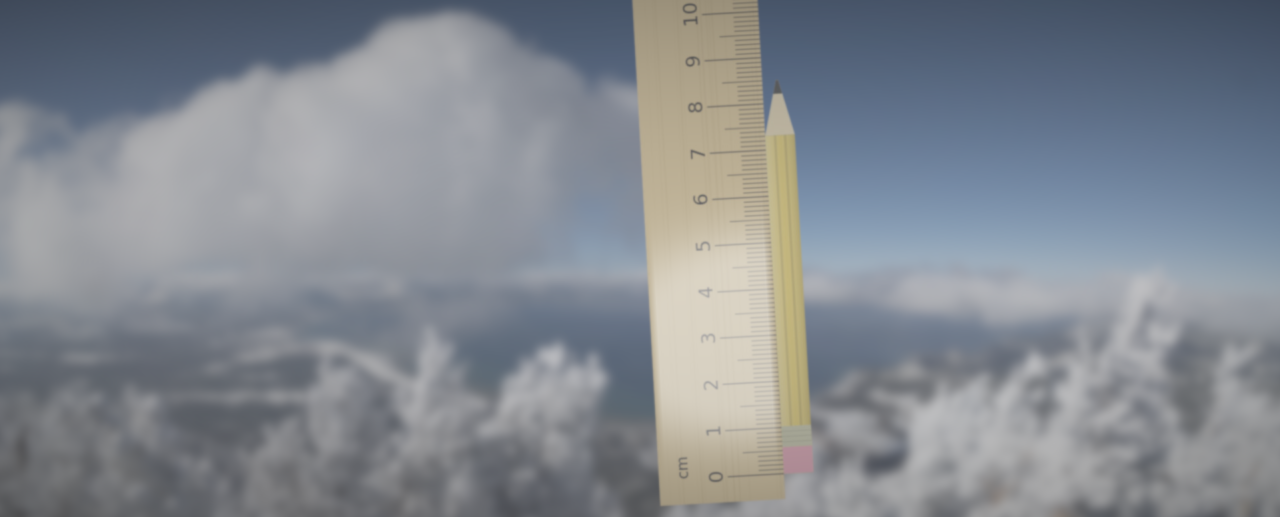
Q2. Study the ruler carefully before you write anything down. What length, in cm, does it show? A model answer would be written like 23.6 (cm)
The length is 8.5 (cm)
